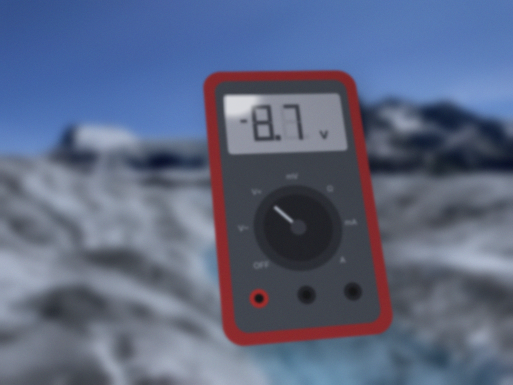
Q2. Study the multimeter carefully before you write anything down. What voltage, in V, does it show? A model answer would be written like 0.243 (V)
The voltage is -8.7 (V)
